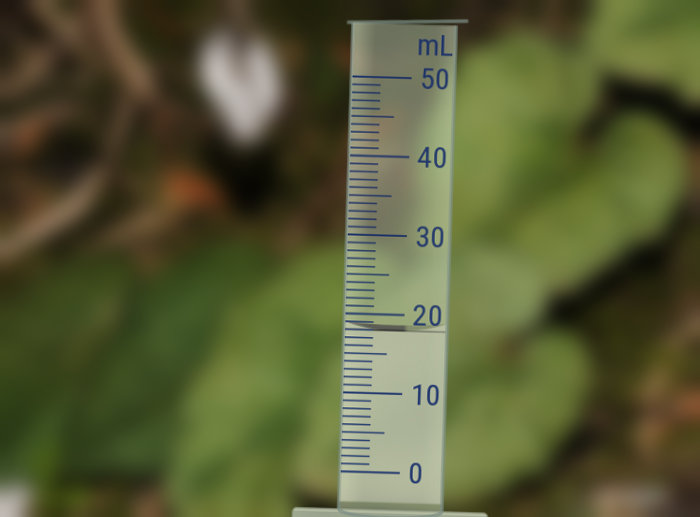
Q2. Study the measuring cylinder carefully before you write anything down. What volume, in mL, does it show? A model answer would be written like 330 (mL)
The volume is 18 (mL)
